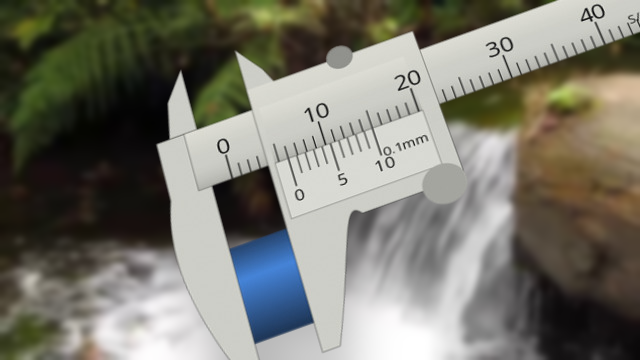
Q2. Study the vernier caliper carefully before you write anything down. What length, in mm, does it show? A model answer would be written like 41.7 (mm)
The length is 6.0 (mm)
